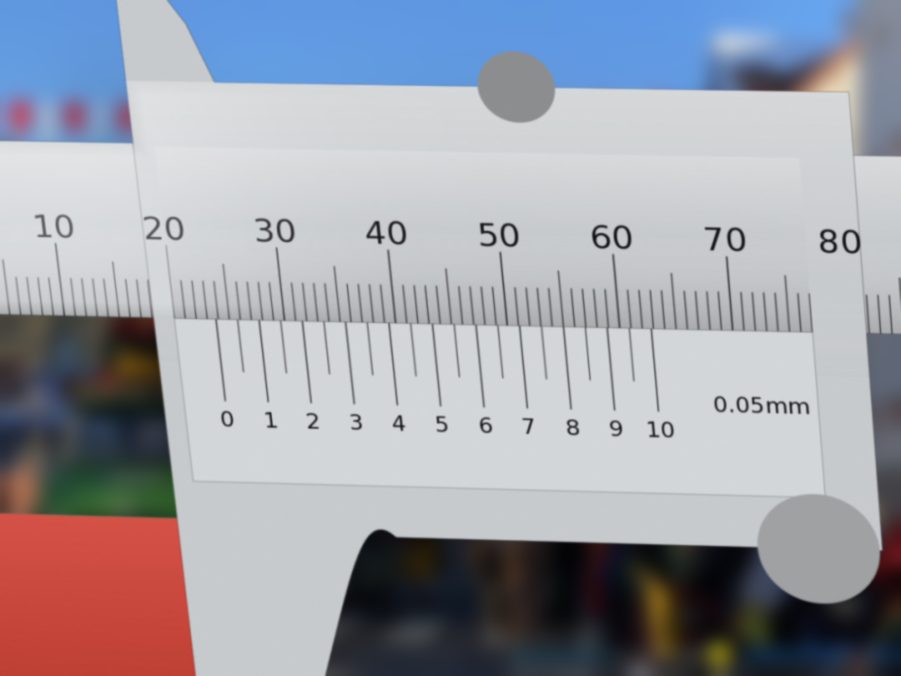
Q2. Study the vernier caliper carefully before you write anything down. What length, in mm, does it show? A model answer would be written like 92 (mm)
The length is 23.8 (mm)
